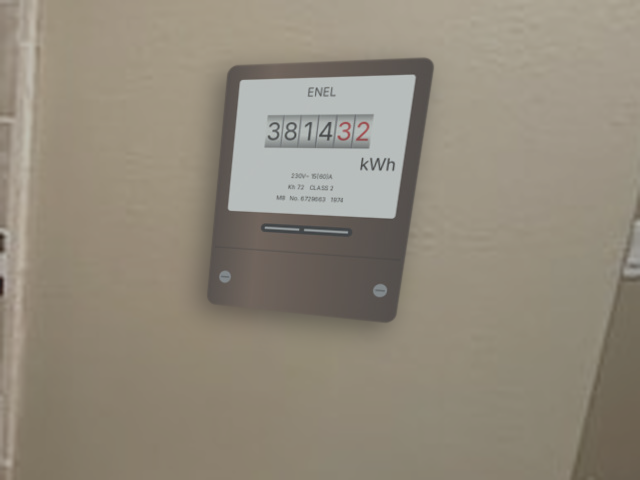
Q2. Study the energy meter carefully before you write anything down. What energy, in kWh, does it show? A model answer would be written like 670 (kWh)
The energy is 3814.32 (kWh)
